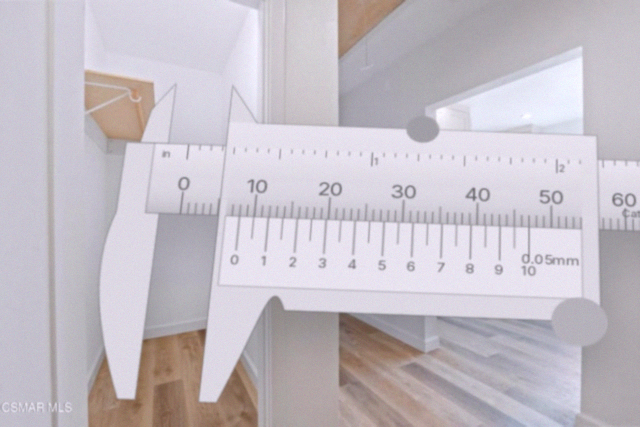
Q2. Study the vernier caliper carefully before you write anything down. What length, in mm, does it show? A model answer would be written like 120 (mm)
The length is 8.0 (mm)
